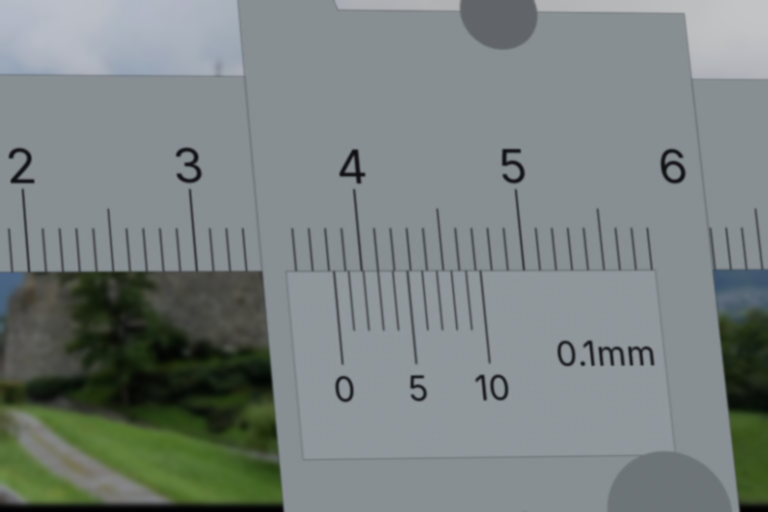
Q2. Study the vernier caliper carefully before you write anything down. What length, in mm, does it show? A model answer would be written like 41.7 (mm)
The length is 38.3 (mm)
